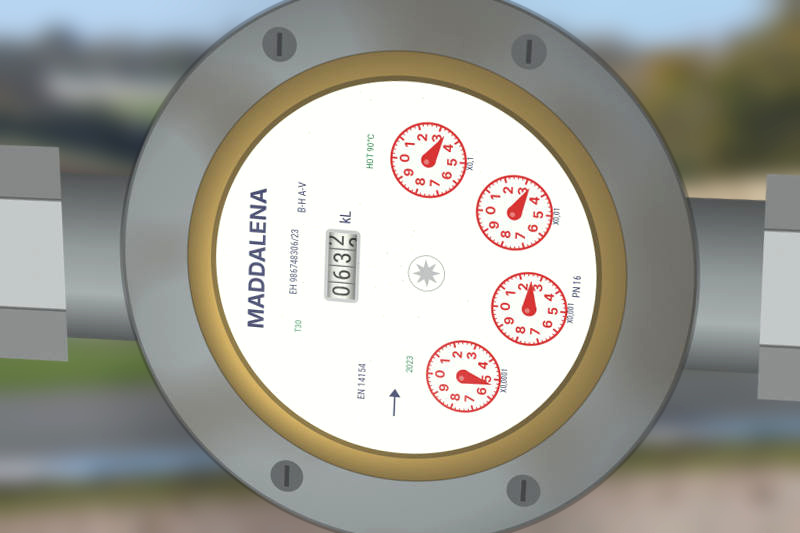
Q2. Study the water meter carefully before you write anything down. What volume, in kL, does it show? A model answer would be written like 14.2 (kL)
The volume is 632.3325 (kL)
